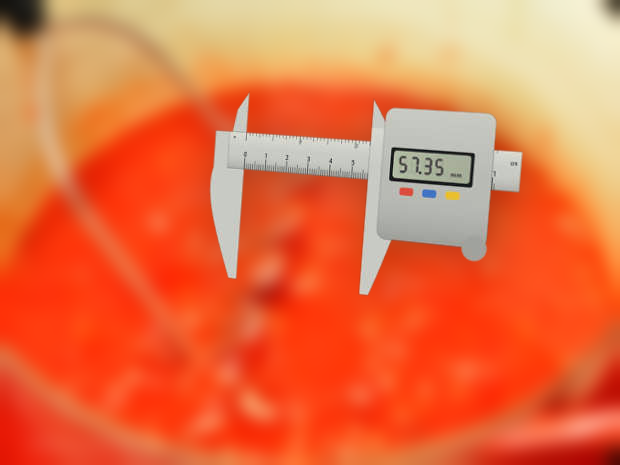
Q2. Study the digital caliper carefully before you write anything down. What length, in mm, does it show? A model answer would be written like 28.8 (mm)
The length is 57.35 (mm)
